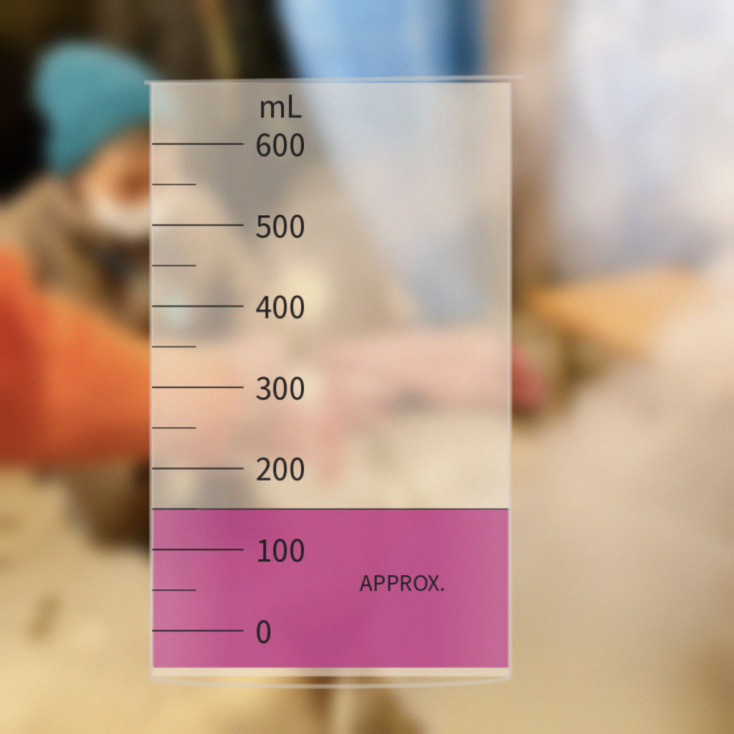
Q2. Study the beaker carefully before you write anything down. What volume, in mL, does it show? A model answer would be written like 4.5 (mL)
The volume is 150 (mL)
